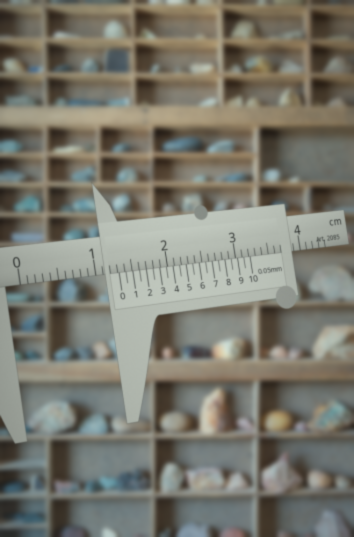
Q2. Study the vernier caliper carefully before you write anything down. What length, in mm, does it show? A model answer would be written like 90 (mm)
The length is 13.2 (mm)
